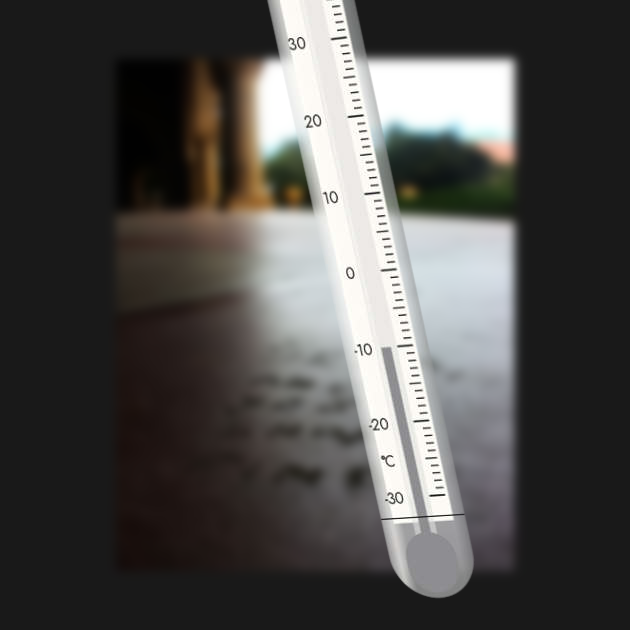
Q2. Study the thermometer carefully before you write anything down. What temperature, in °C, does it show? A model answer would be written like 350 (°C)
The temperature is -10 (°C)
